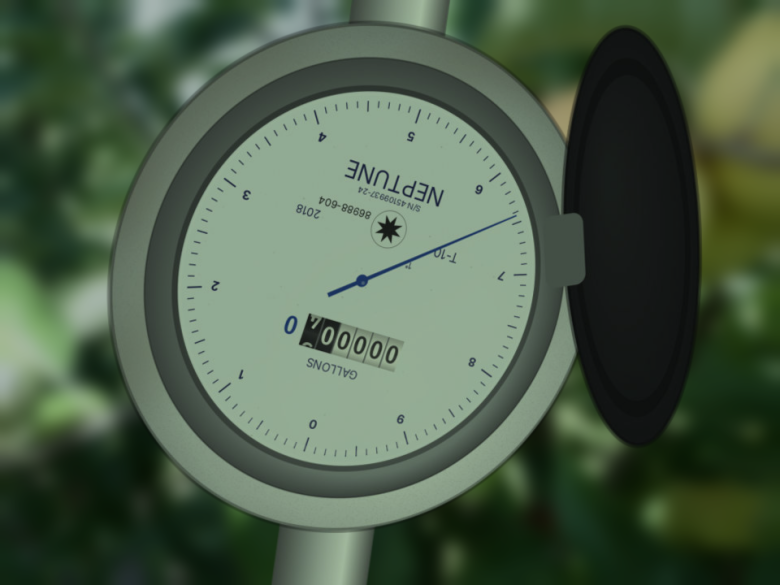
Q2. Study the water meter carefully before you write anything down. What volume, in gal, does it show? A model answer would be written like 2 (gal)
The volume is 36.4 (gal)
